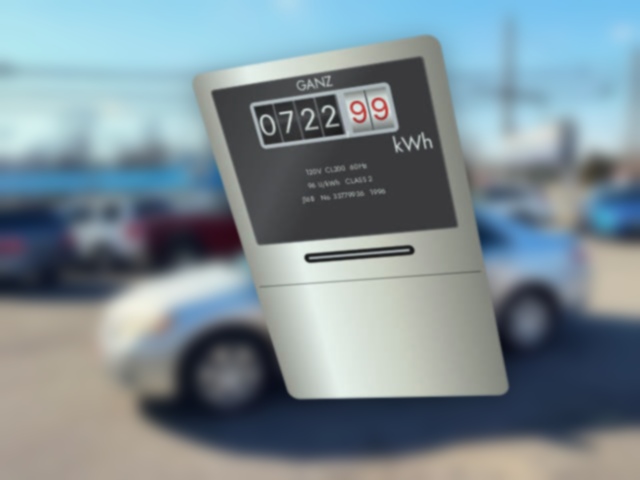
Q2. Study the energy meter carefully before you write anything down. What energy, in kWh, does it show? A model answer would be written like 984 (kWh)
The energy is 722.99 (kWh)
